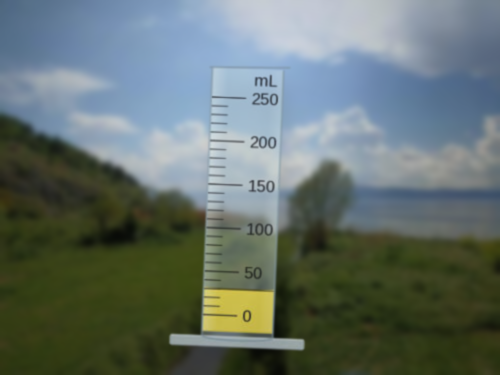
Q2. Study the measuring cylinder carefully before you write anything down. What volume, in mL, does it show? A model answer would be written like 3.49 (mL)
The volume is 30 (mL)
